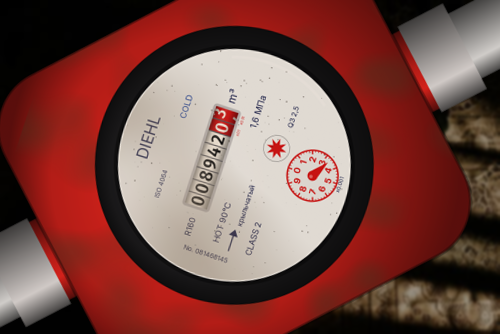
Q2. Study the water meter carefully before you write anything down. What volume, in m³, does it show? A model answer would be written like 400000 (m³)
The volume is 8942.033 (m³)
